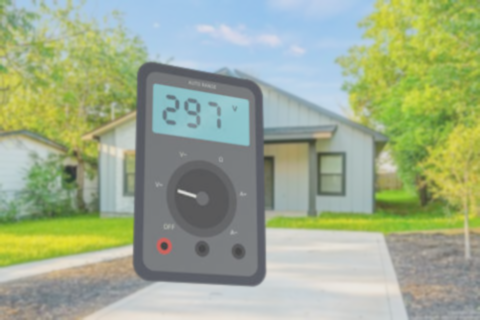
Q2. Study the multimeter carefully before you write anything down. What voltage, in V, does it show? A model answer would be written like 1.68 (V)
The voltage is 297 (V)
